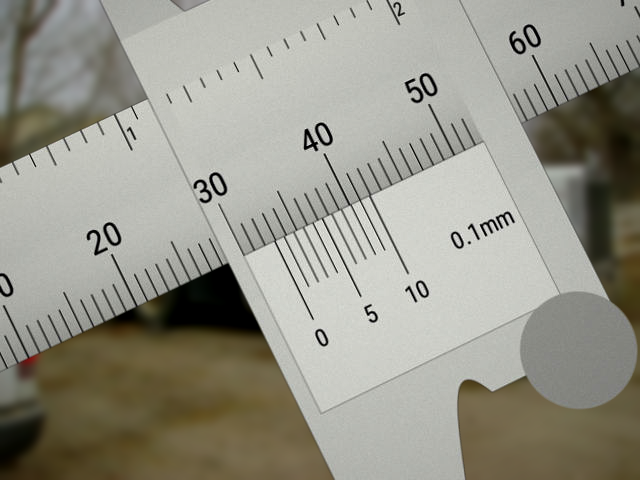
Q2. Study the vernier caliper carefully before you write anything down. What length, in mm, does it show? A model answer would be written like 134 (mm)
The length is 32.9 (mm)
